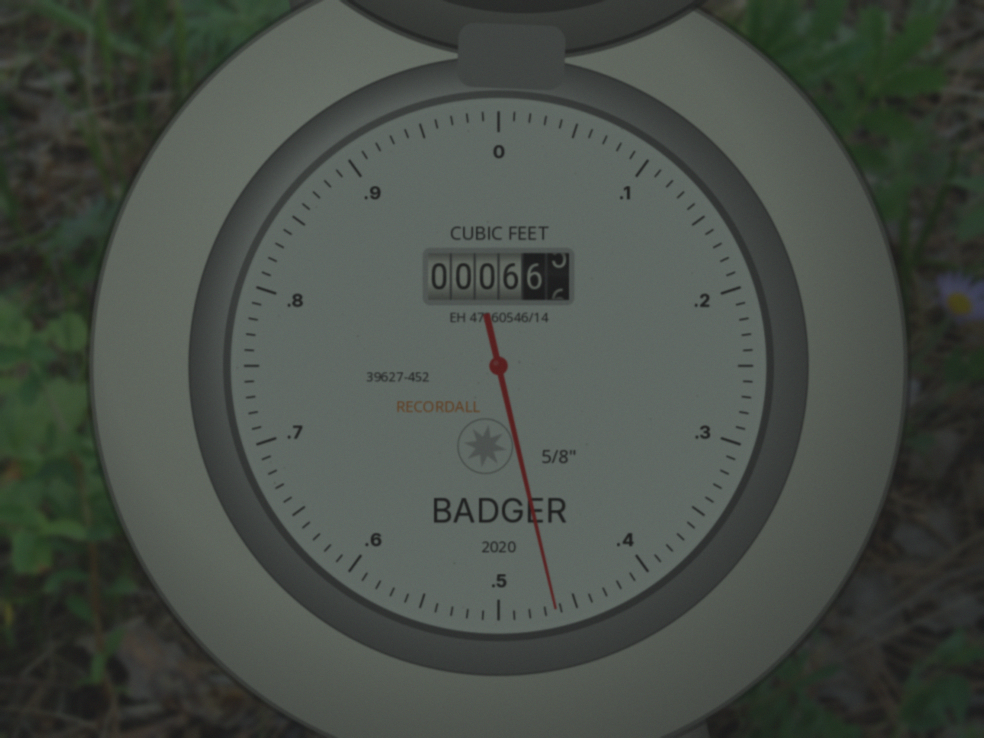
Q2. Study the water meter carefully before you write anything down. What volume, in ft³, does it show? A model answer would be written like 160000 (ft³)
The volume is 665.46 (ft³)
